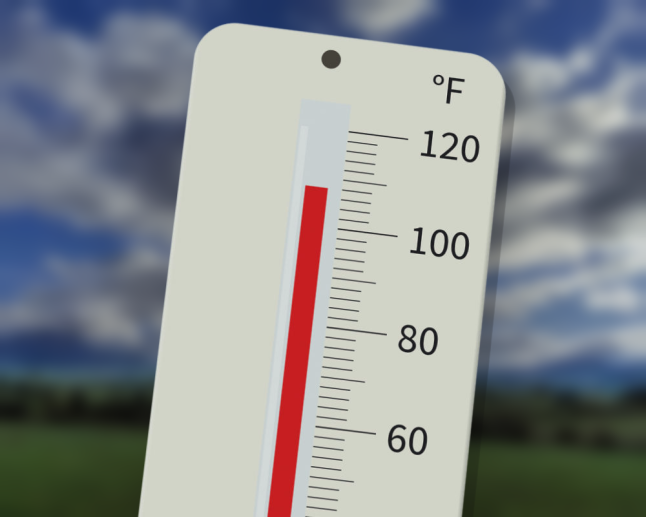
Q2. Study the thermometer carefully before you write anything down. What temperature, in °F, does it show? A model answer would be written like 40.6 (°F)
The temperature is 108 (°F)
